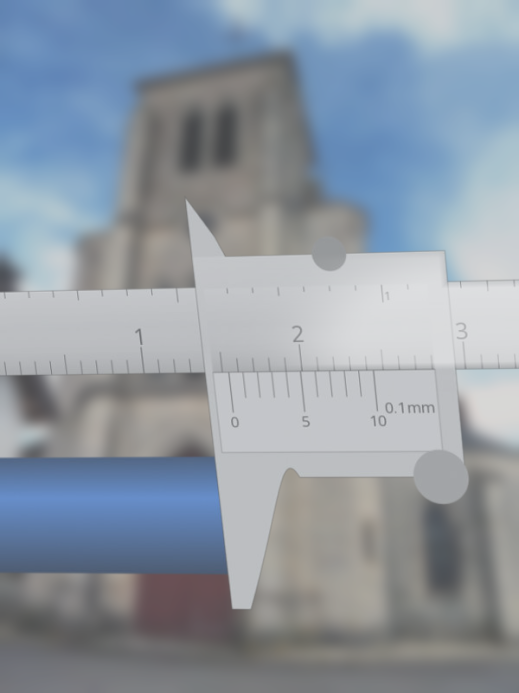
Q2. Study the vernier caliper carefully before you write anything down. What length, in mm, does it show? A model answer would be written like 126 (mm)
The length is 15.4 (mm)
